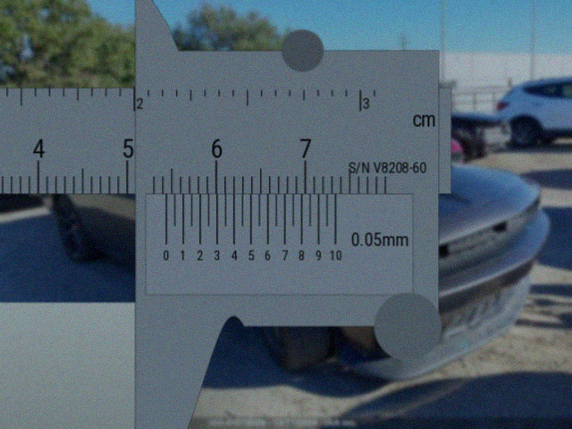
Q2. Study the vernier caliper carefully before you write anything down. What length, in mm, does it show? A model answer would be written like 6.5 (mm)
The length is 54.4 (mm)
